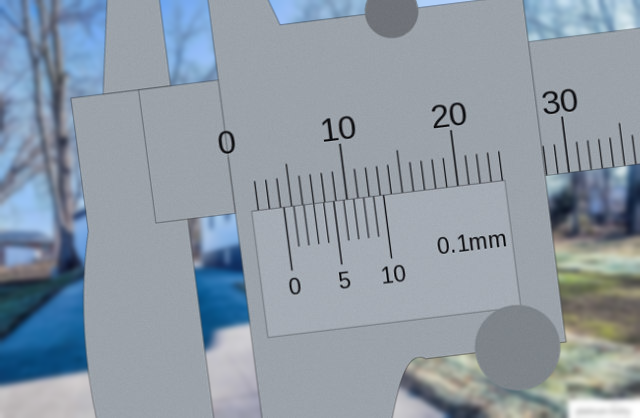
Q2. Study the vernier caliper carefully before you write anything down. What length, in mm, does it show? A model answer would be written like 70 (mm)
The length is 4.3 (mm)
